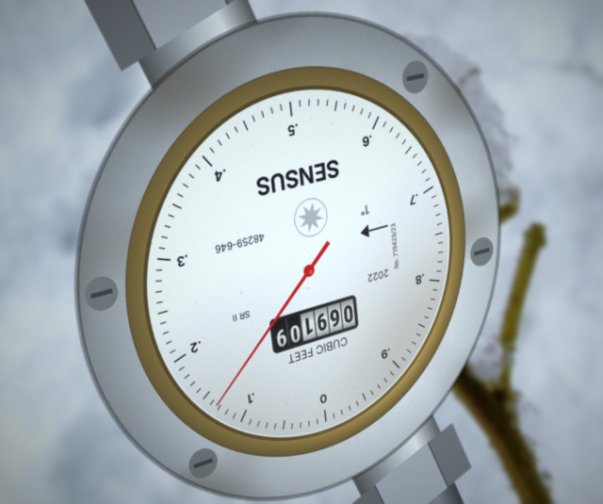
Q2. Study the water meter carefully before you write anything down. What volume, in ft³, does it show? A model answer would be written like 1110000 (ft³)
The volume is 69109.13 (ft³)
